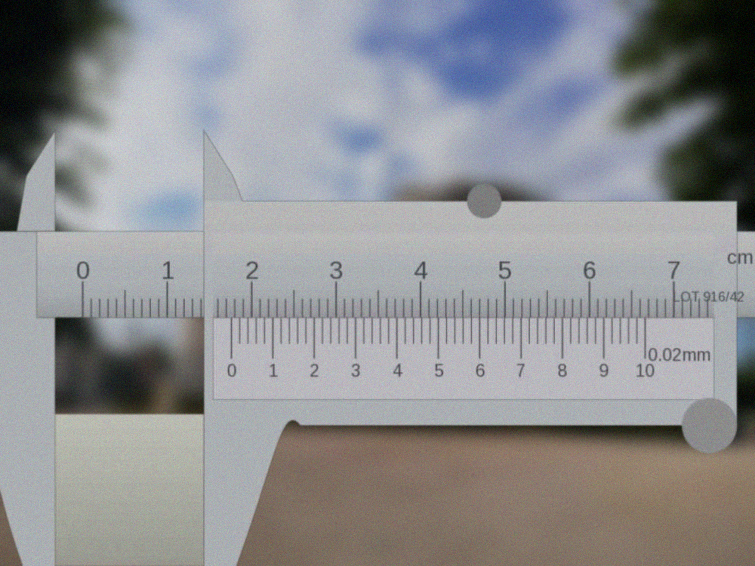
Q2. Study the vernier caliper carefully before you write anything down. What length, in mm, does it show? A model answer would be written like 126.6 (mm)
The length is 17.6 (mm)
